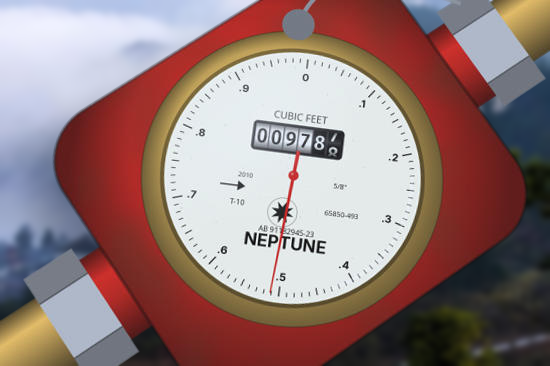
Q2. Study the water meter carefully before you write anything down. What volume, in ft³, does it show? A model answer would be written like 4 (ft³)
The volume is 9787.51 (ft³)
